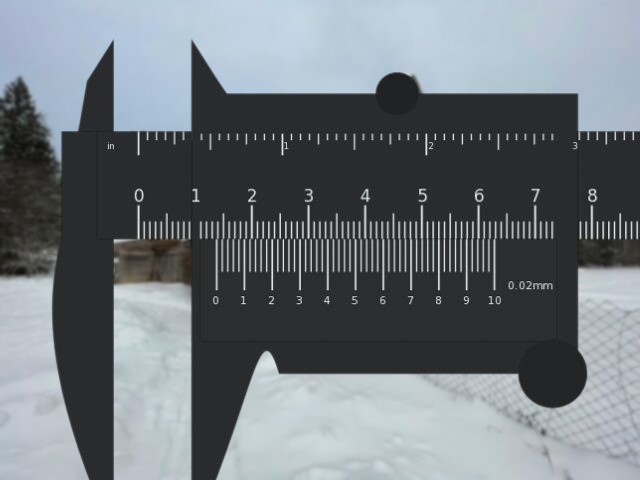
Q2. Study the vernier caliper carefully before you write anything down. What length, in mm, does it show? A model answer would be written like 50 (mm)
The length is 13.8 (mm)
